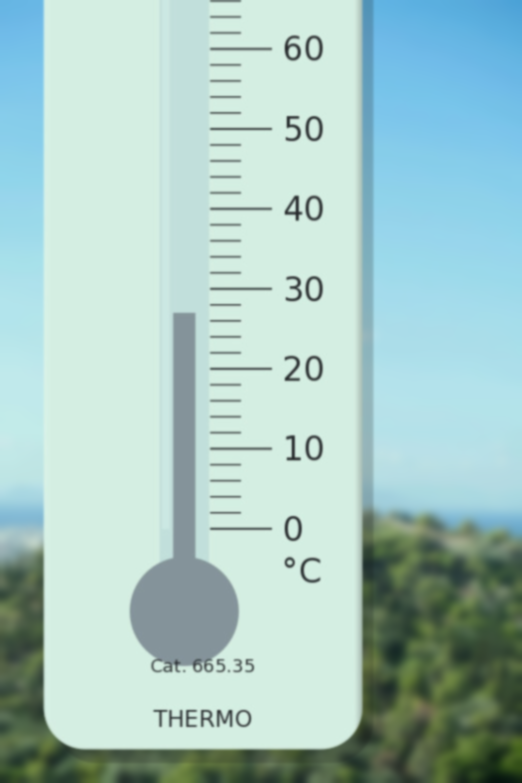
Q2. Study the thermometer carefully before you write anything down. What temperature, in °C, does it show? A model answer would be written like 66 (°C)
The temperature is 27 (°C)
